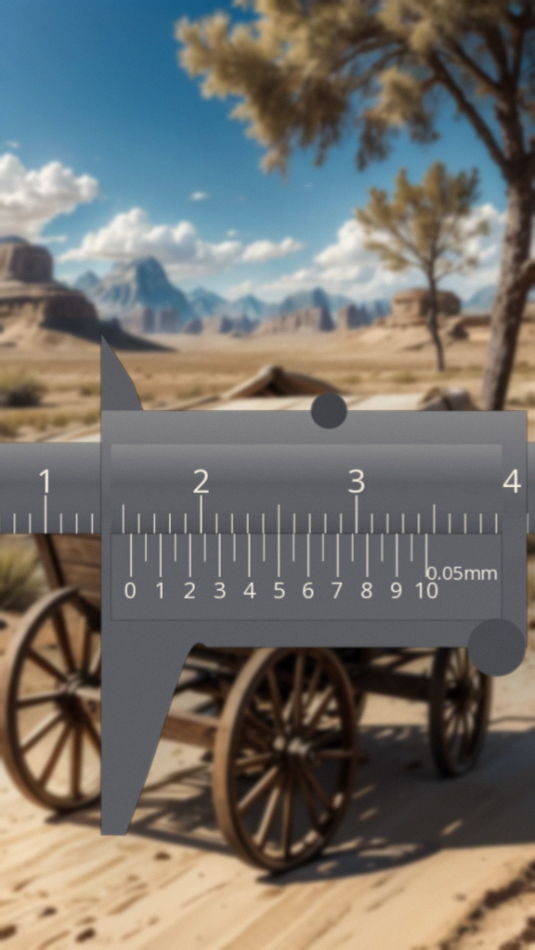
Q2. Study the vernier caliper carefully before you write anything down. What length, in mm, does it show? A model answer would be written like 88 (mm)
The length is 15.5 (mm)
